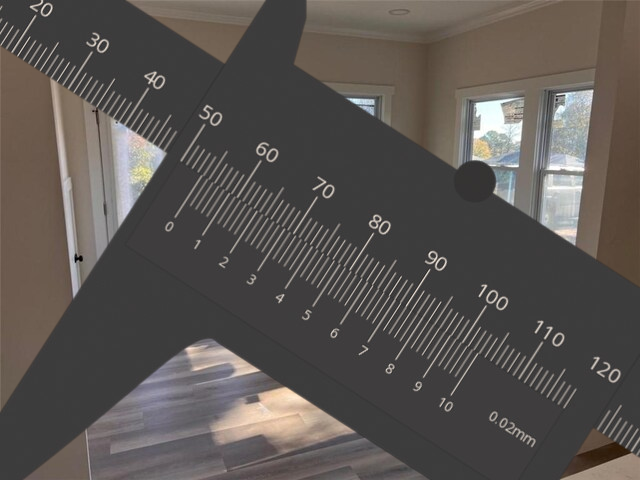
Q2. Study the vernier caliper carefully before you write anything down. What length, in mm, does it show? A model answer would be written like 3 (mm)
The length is 53.8 (mm)
